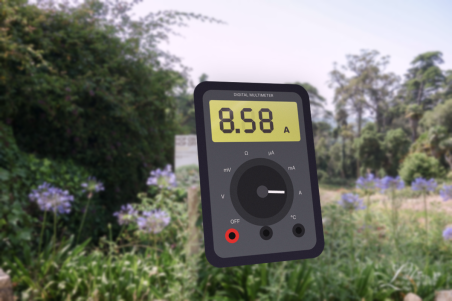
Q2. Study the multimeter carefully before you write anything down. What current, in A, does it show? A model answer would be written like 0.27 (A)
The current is 8.58 (A)
